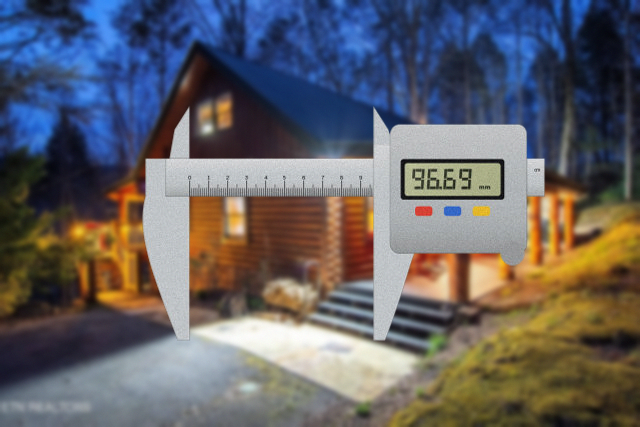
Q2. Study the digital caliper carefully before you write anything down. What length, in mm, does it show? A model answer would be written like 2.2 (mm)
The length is 96.69 (mm)
